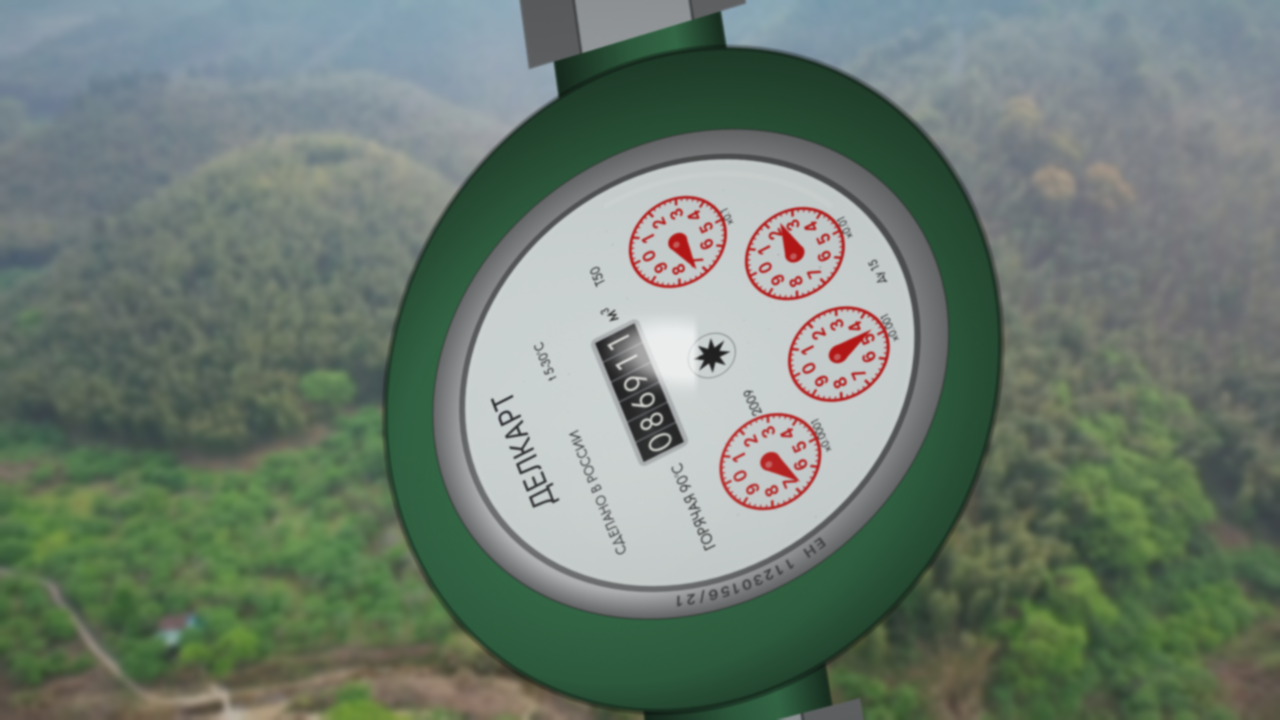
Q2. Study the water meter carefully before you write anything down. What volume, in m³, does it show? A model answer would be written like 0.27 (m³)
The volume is 86911.7246 (m³)
